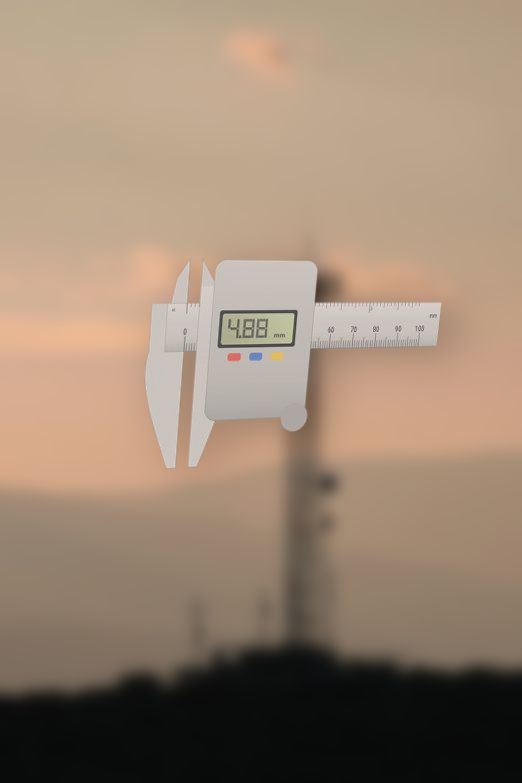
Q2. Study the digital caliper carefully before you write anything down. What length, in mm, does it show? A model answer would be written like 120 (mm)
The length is 4.88 (mm)
